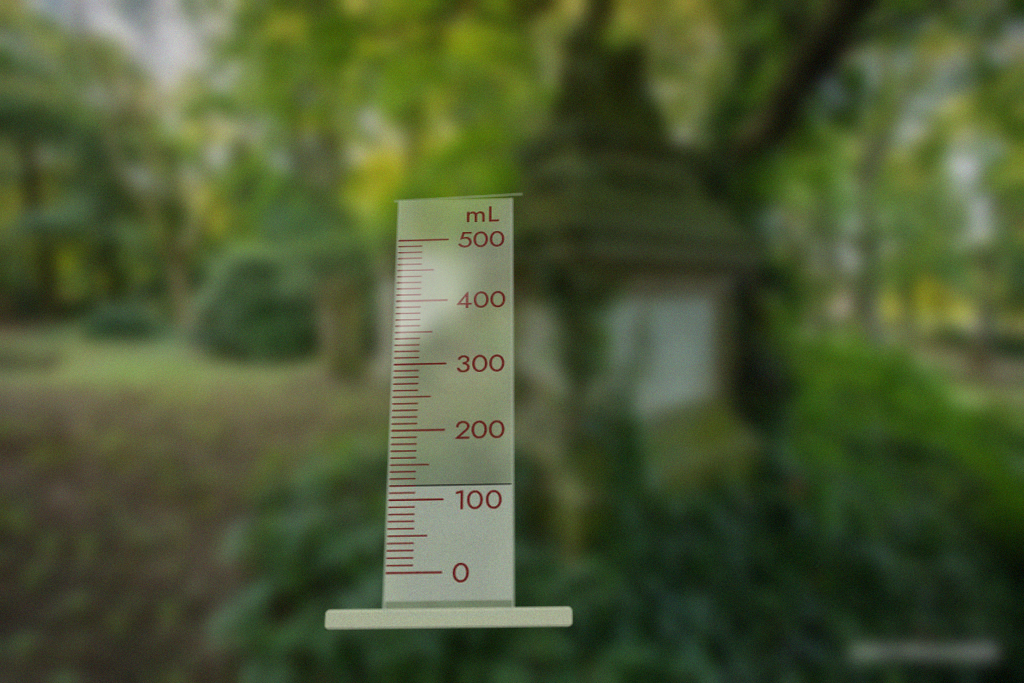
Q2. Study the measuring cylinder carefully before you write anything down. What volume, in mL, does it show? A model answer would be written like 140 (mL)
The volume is 120 (mL)
